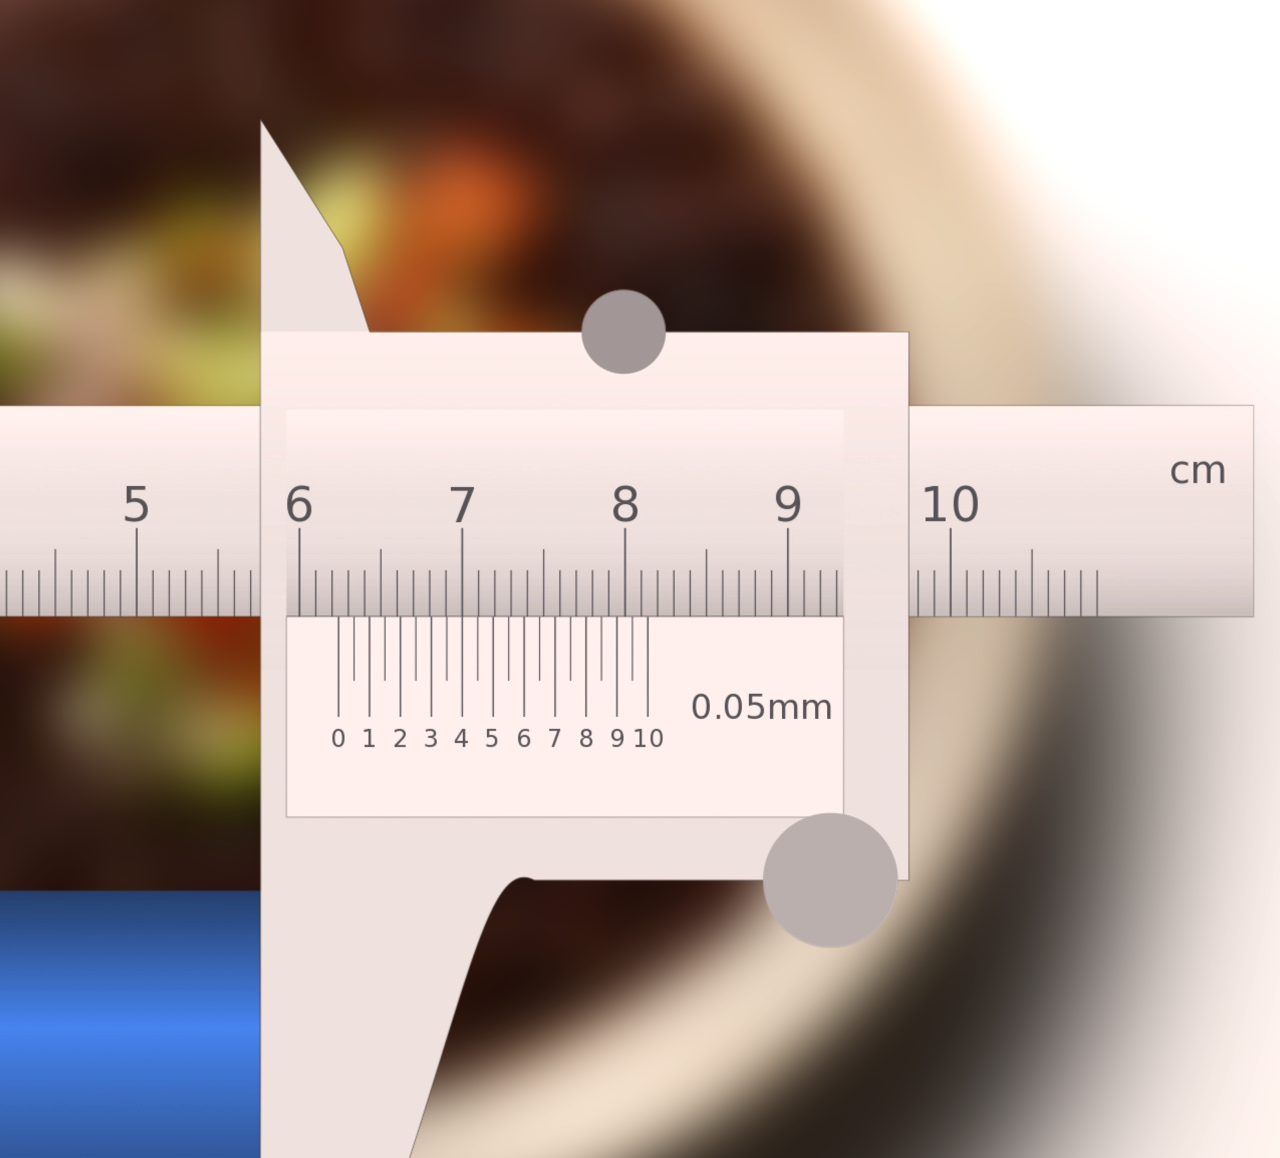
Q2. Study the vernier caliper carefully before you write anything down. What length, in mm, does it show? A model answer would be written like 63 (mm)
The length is 62.4 (mm)
